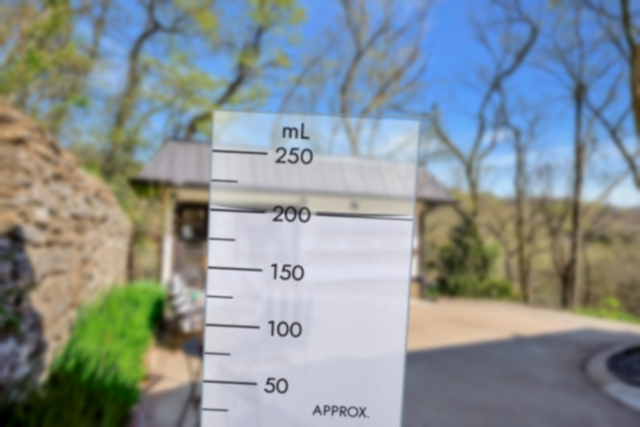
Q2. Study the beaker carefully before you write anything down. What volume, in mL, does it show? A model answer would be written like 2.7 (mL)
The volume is 200 (mL)
